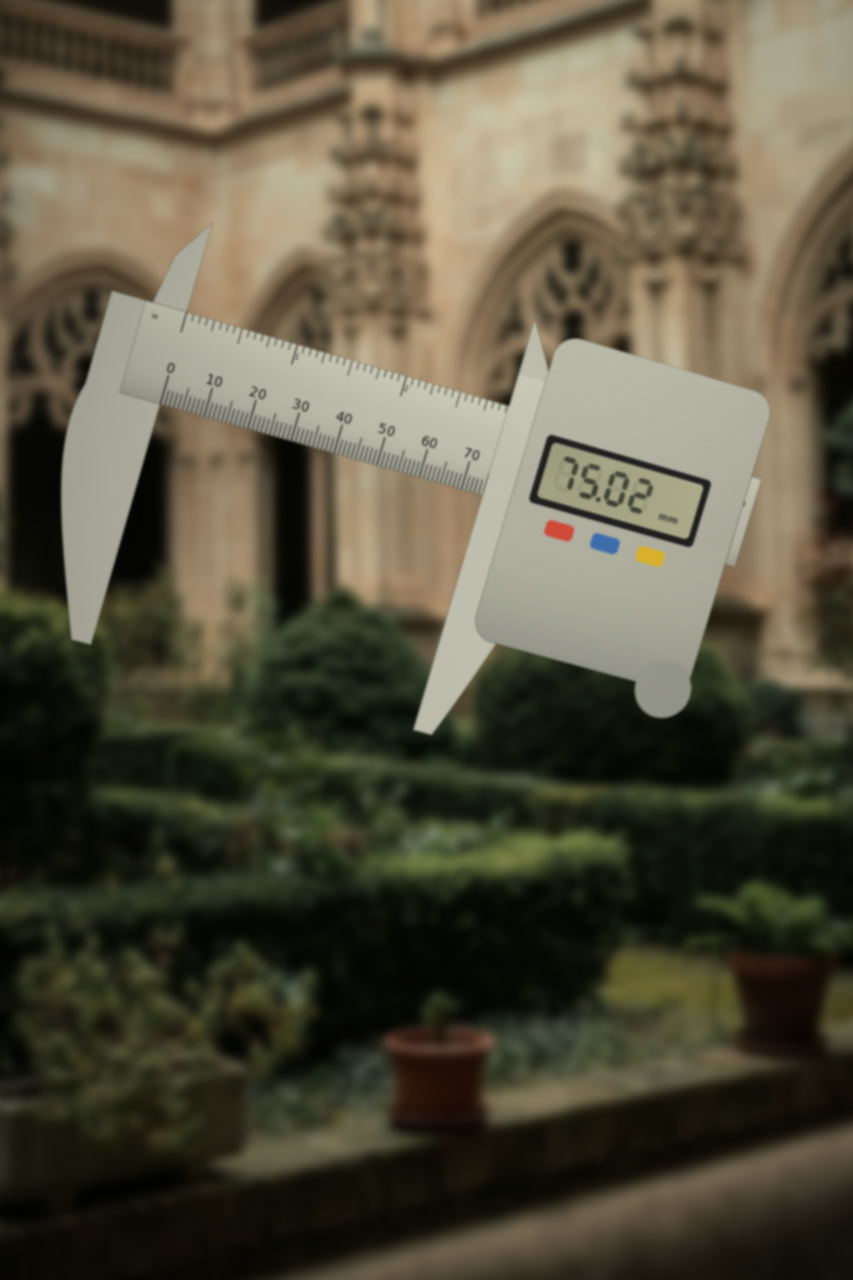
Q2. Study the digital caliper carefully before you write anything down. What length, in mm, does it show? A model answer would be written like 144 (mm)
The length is 75.02 (mm)
